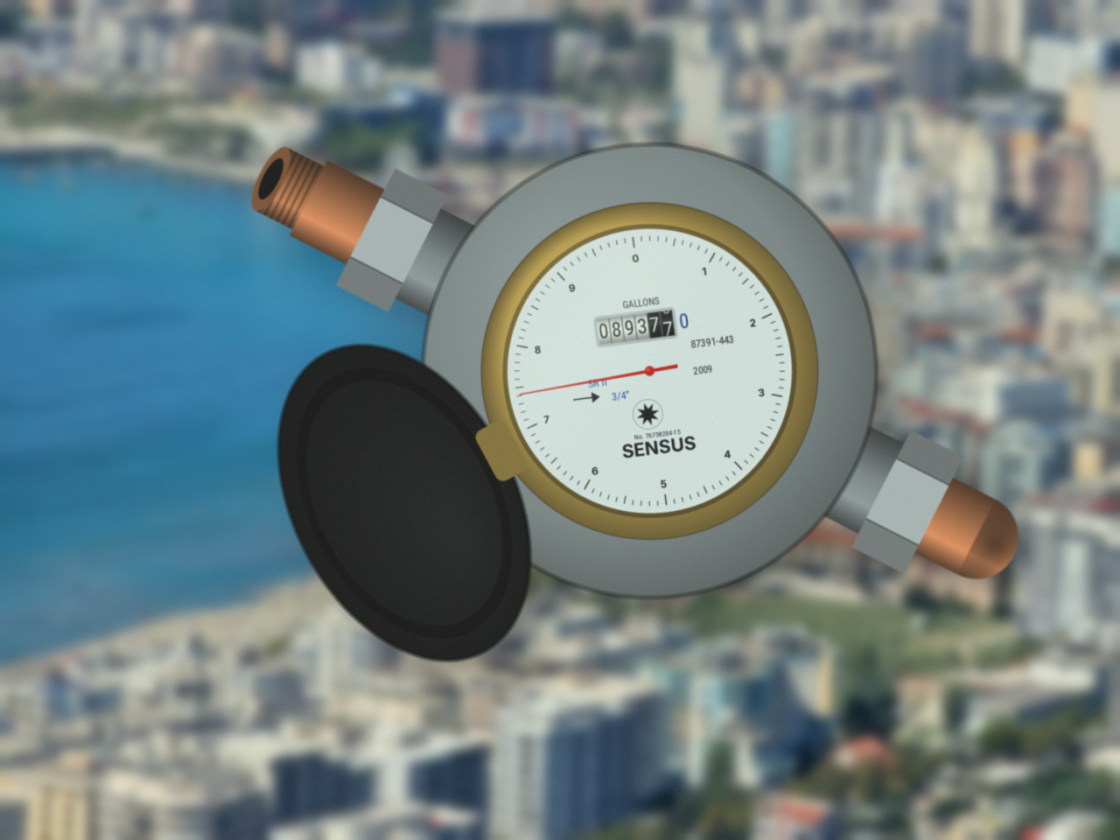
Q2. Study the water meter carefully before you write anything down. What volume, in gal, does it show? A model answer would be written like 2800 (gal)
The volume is 893767.4 (gal)
